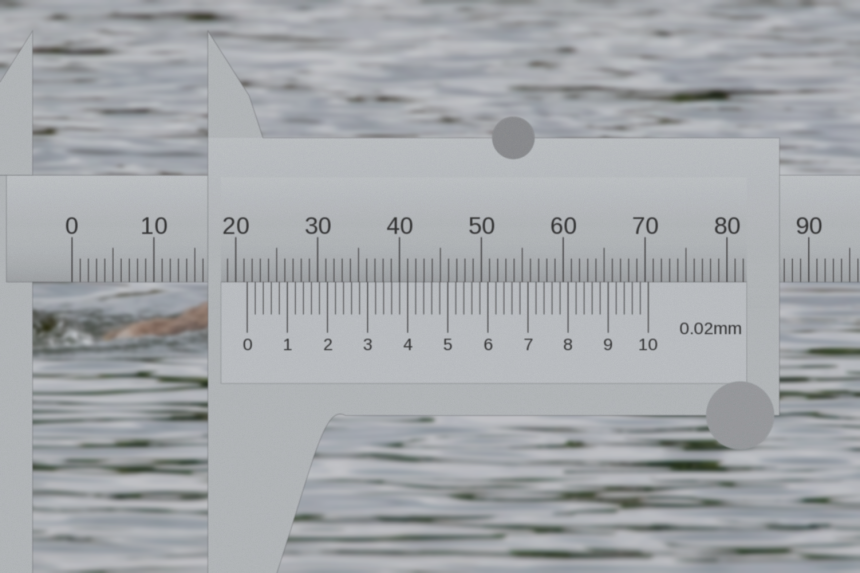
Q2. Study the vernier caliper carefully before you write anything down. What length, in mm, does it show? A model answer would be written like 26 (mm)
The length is 21.4 (mm)
